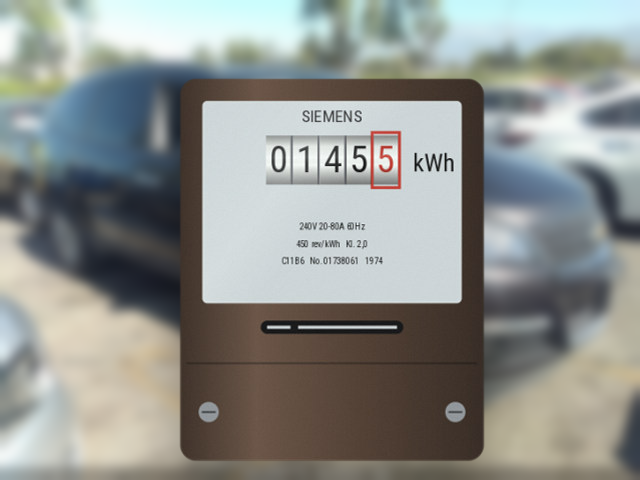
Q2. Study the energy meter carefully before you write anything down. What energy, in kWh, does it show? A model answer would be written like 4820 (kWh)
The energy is 145.5 (kWh)
